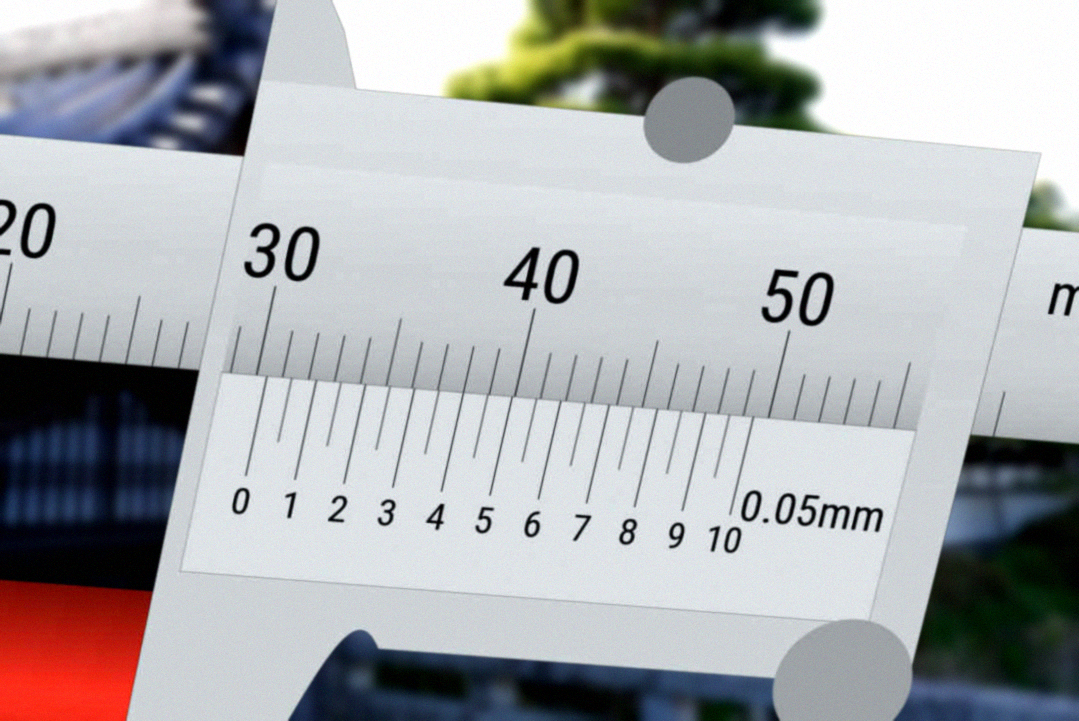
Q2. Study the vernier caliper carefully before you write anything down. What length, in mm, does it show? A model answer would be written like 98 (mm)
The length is 30.4 (mm)
